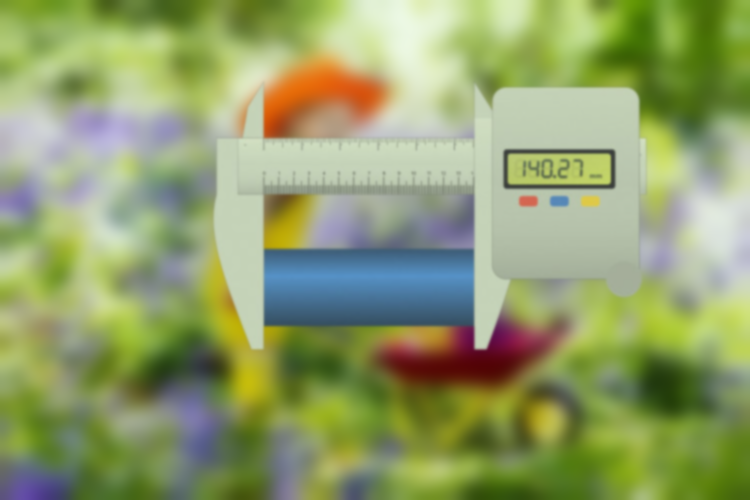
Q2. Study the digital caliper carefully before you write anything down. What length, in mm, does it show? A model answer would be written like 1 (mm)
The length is 140.27 (mm)
